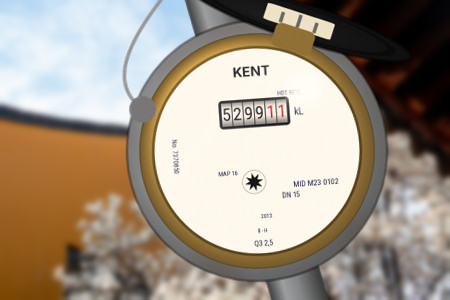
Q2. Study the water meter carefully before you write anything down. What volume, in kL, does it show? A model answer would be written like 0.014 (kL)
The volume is 5299.11 (kL)
